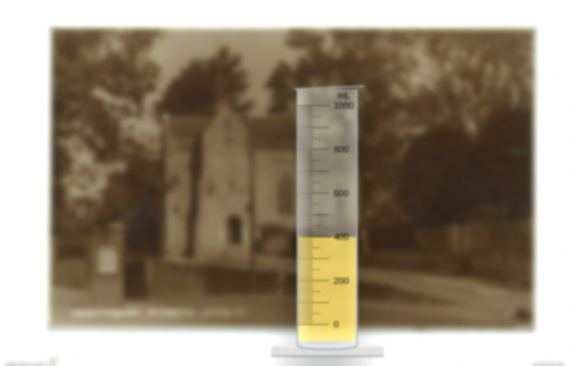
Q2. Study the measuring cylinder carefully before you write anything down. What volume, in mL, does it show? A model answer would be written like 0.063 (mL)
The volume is 400 (mL)
